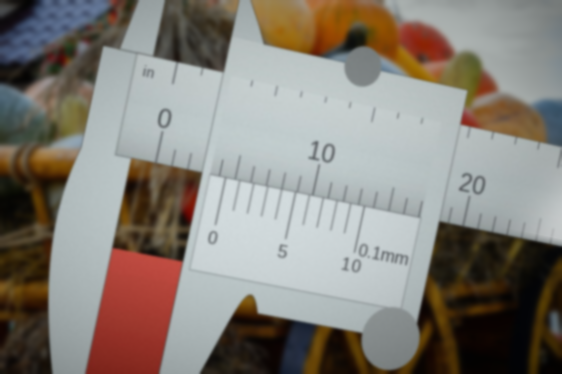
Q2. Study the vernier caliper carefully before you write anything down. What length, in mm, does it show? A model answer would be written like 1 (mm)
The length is 4.4 (mm)
